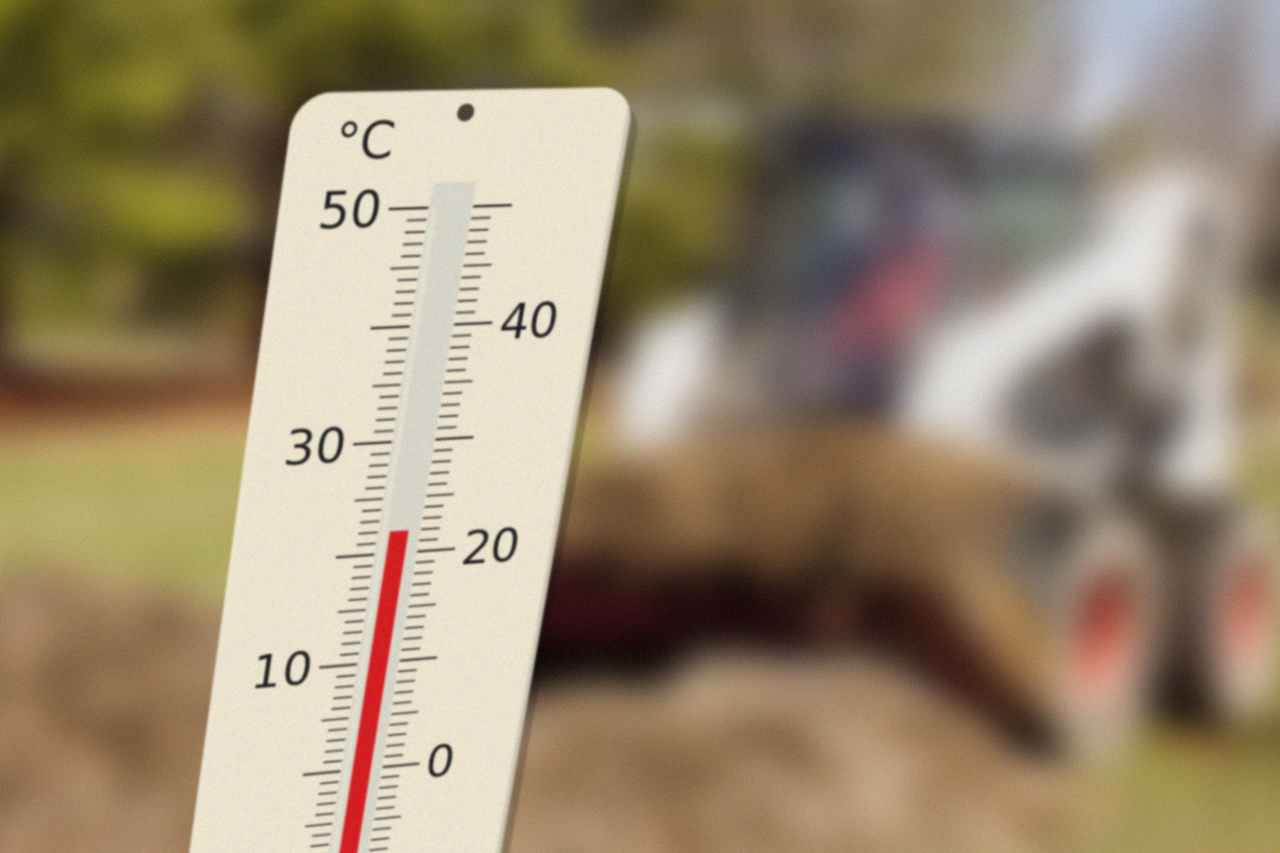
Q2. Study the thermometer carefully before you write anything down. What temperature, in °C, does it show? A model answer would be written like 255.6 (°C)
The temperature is 22 (°C)
